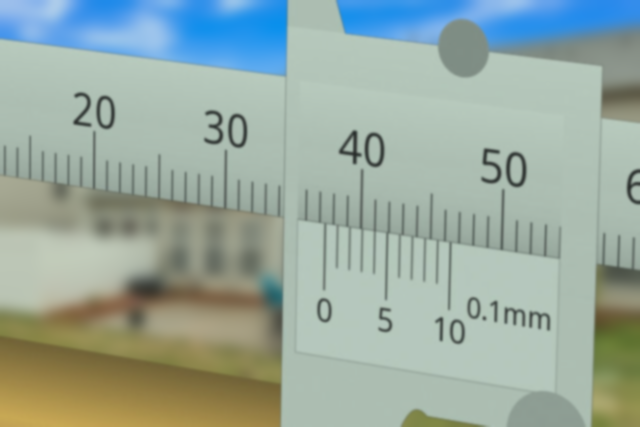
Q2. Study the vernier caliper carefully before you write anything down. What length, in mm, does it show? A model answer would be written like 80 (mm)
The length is 37.4 (mm)
